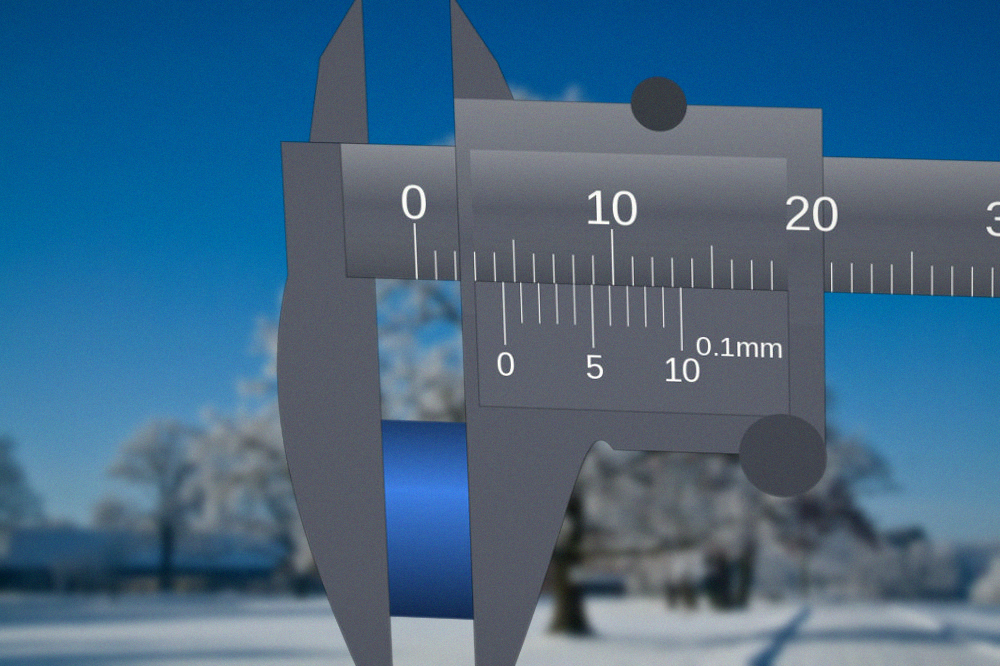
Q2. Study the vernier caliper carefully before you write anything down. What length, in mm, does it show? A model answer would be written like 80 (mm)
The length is 4.4 (mm)
